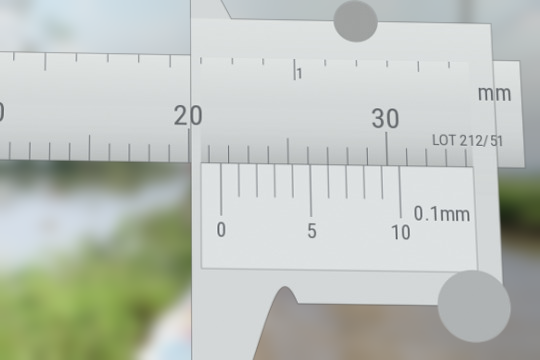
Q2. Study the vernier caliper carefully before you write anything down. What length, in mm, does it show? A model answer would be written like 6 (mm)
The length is 21.6 (mm)
